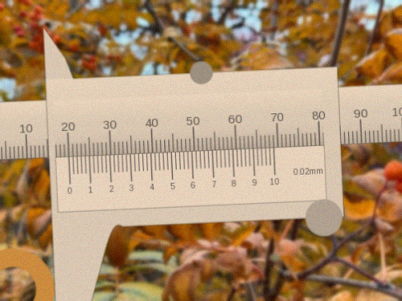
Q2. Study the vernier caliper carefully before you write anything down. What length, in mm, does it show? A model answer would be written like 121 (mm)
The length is 20.0 (mm)
